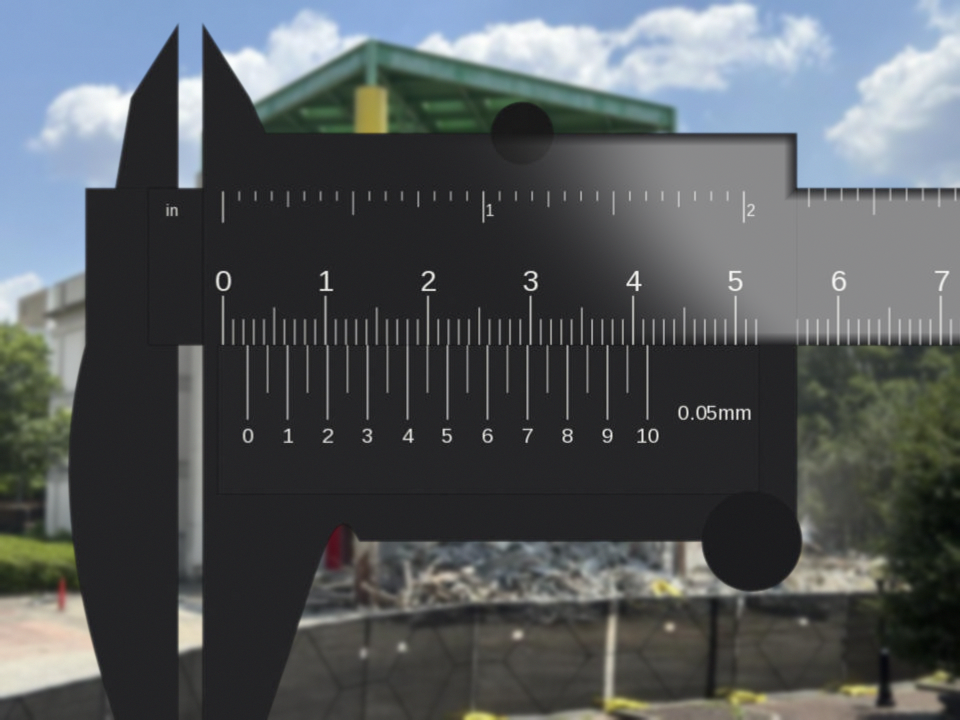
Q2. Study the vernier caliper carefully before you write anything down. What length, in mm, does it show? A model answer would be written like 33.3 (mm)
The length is 2.4 (mm)
